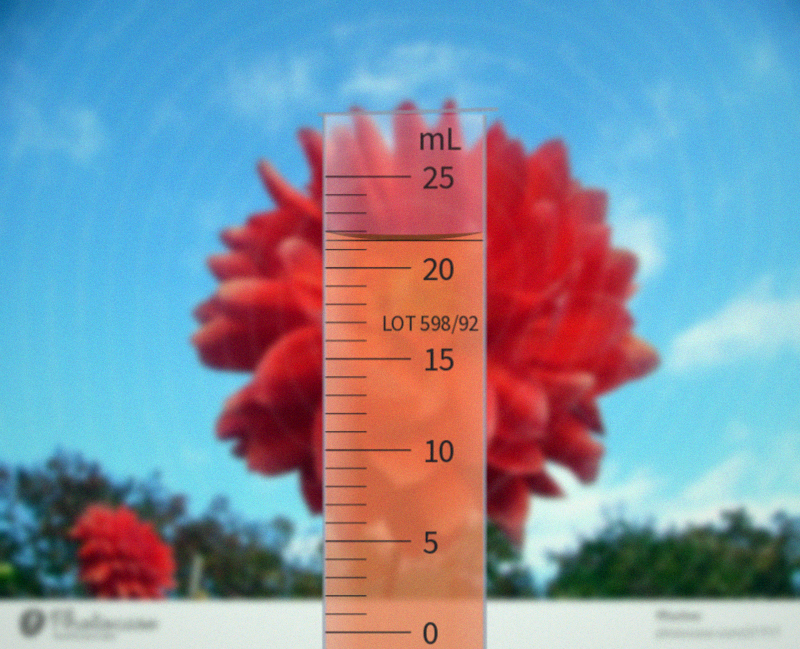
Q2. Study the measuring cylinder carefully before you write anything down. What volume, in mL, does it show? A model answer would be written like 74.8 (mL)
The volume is 21.5 (mL)
